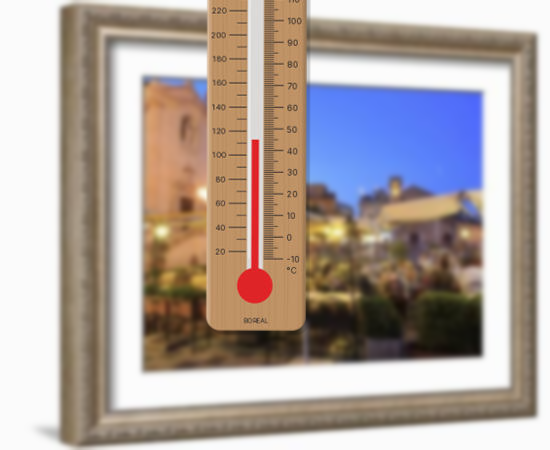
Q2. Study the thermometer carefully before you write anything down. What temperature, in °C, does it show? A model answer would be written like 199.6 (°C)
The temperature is 45 (°C)
